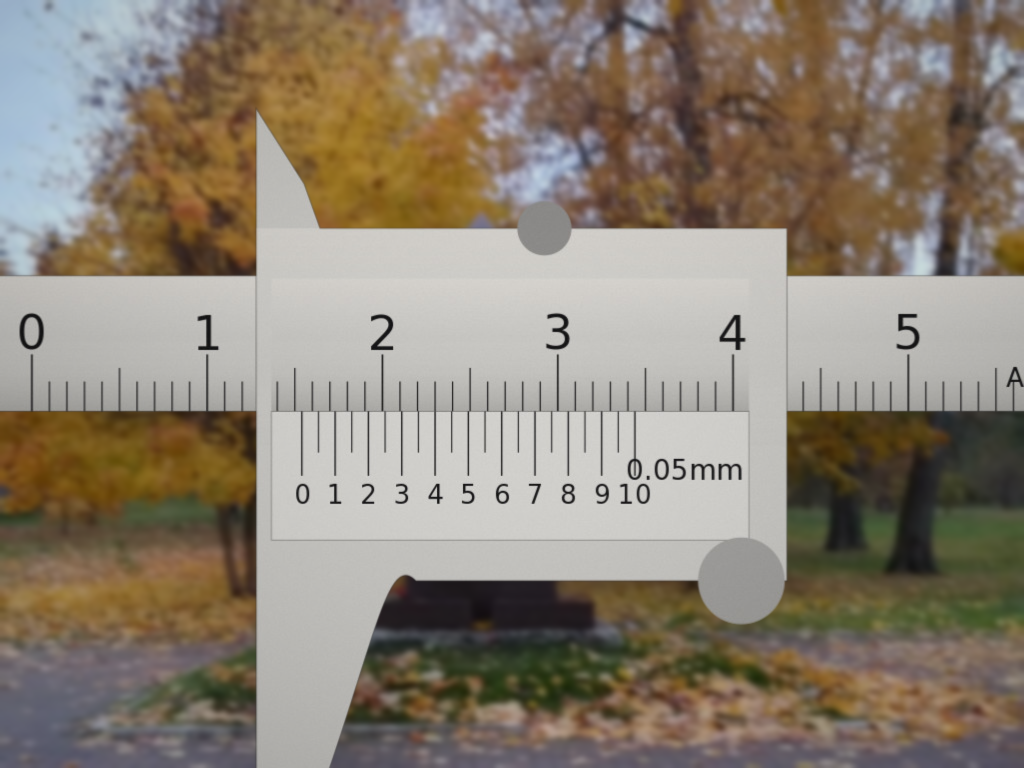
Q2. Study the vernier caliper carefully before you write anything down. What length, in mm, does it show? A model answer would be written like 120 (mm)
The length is 15.4 (mm)
